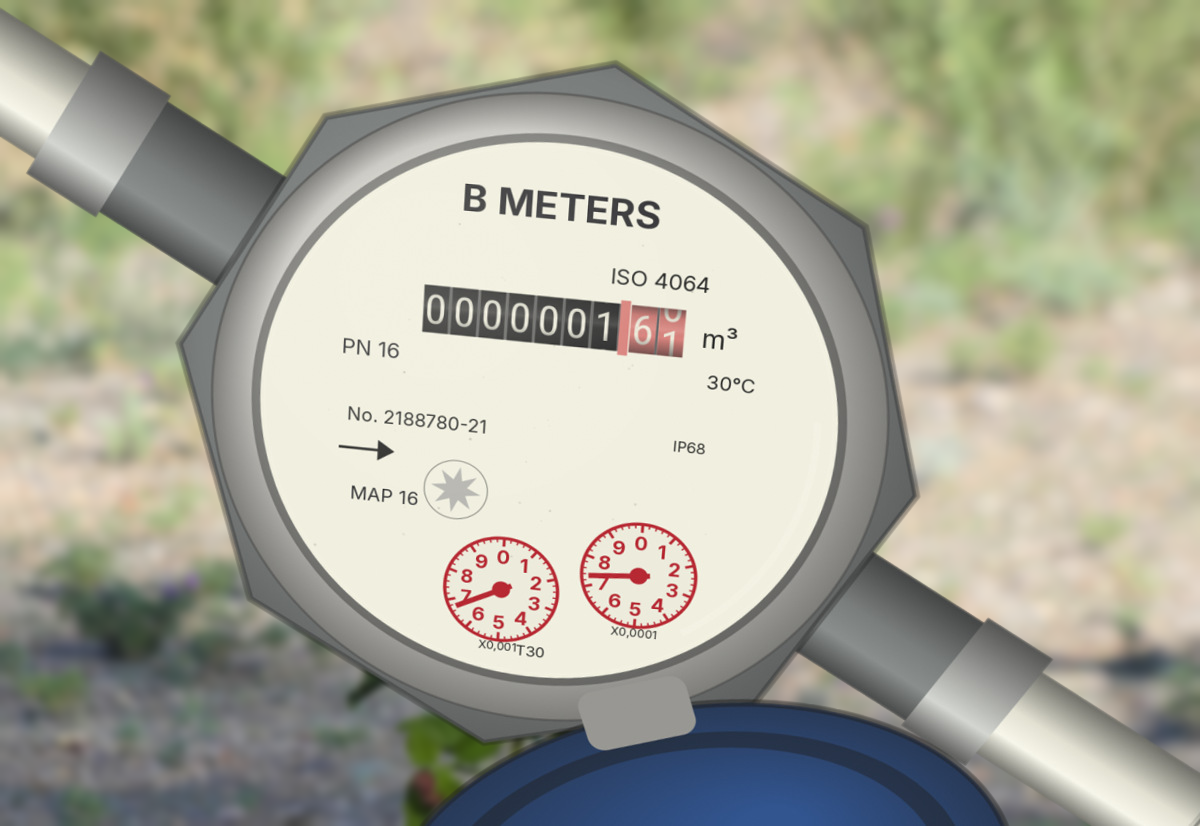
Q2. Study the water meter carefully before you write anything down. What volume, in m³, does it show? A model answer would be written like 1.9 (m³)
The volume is 1.6067 (m³)
